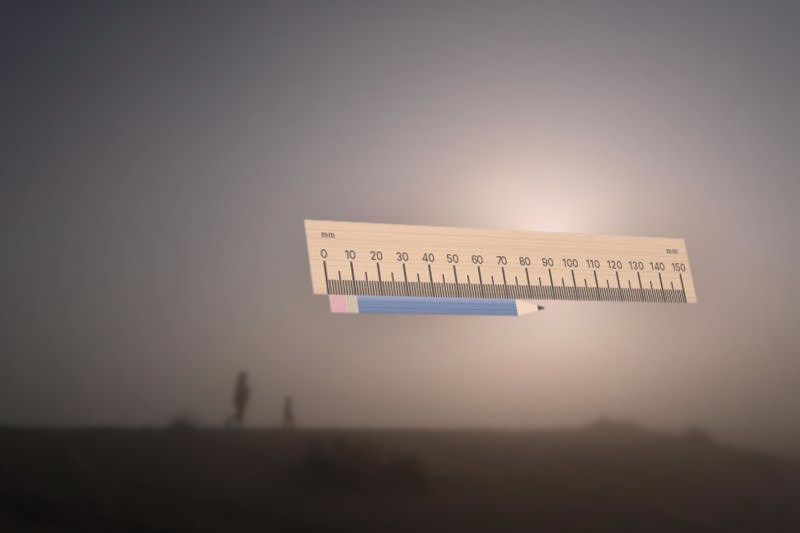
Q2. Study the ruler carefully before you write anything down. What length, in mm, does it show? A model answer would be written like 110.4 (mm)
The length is 85 (mm)
